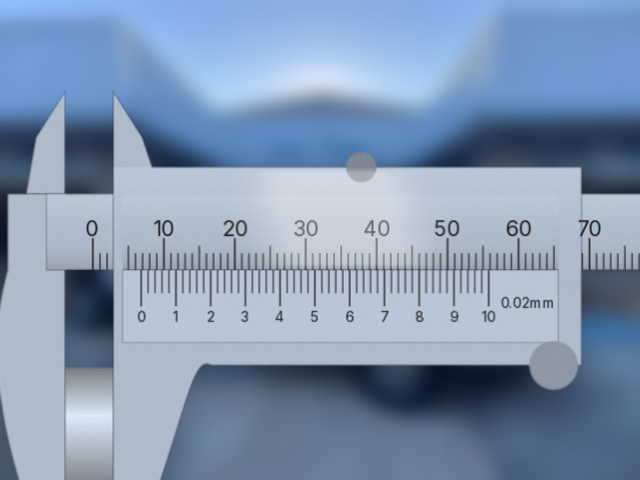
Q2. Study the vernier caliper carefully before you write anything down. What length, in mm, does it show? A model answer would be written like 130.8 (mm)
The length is 6.8 (mm)
